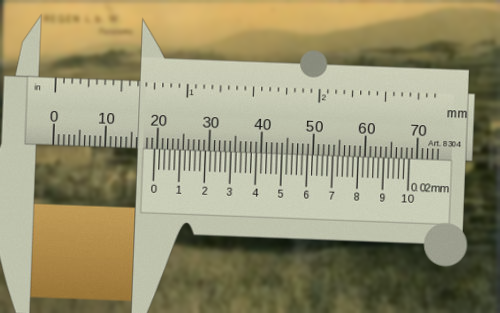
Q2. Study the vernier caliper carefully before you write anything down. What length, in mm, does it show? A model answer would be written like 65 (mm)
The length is 19.5 (mm)
